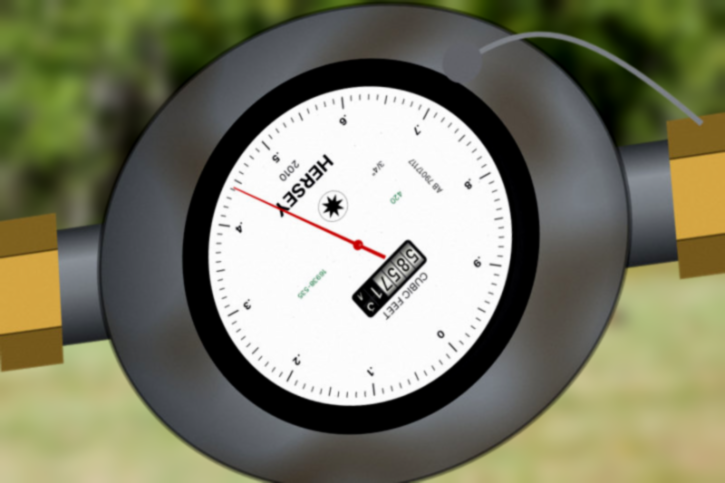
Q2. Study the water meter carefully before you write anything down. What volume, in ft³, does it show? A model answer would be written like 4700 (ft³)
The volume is 585713.44 (ft³)
